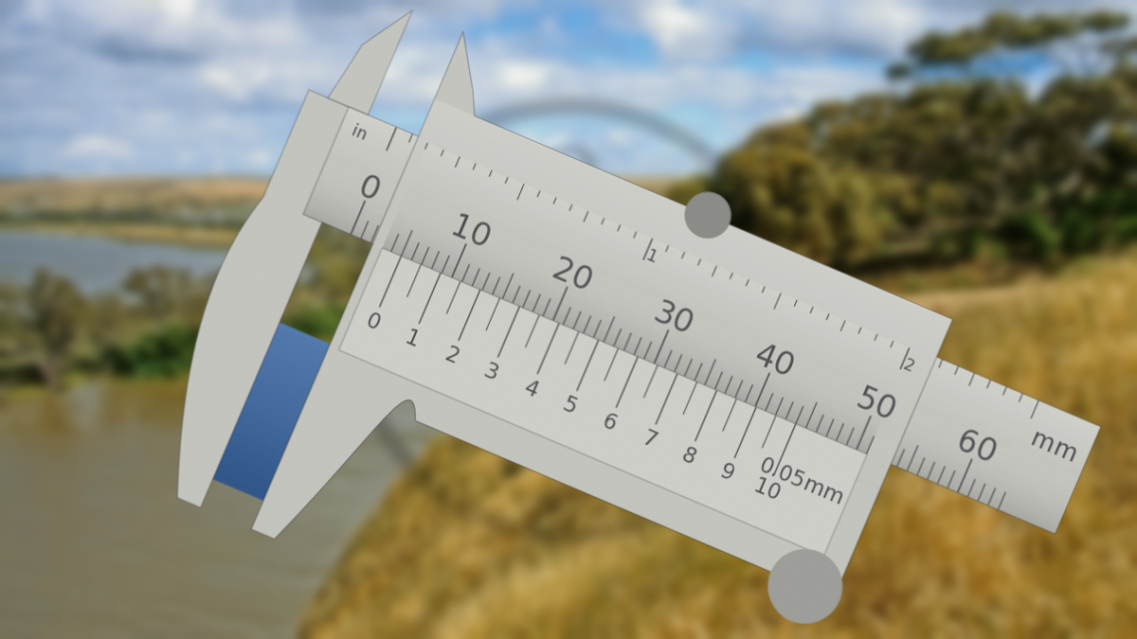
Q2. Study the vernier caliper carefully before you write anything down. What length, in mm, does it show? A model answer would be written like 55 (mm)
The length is 5.0 (mm)
